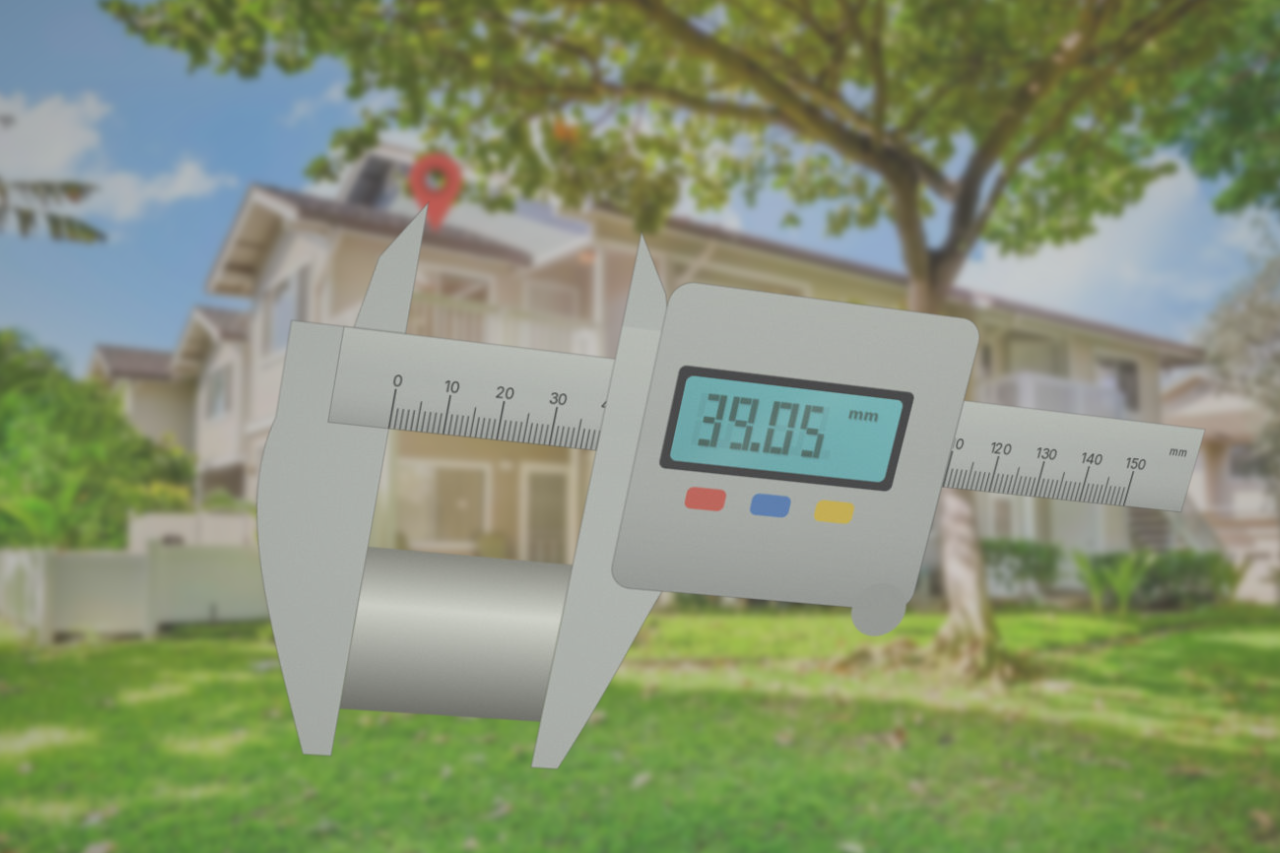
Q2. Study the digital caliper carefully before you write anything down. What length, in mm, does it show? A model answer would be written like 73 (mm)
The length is 39.05 (mm)
